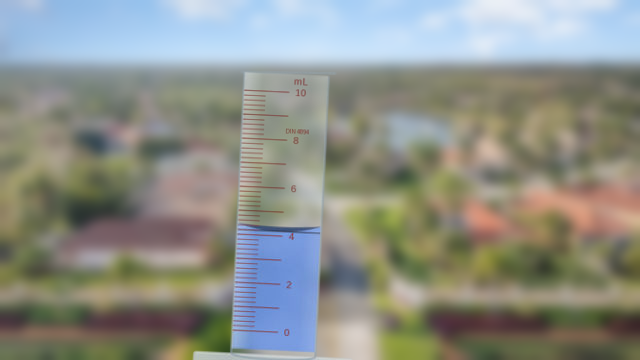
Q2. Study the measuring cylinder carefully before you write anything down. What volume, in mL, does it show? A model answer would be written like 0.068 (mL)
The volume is 4.2 (mL)
